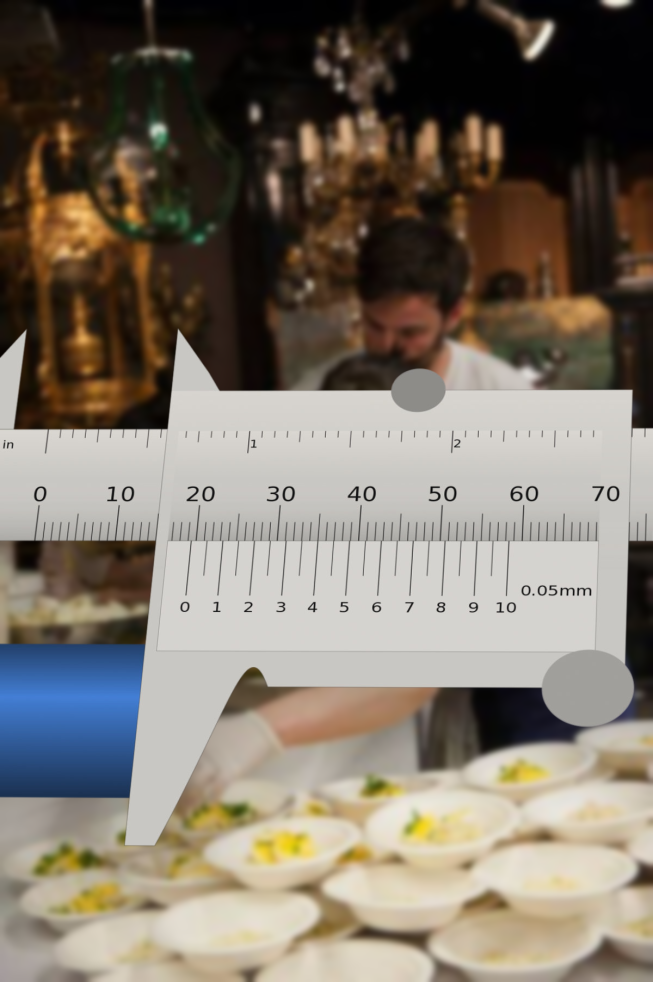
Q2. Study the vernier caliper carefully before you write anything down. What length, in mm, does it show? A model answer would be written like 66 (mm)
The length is 19.4 (mm)
